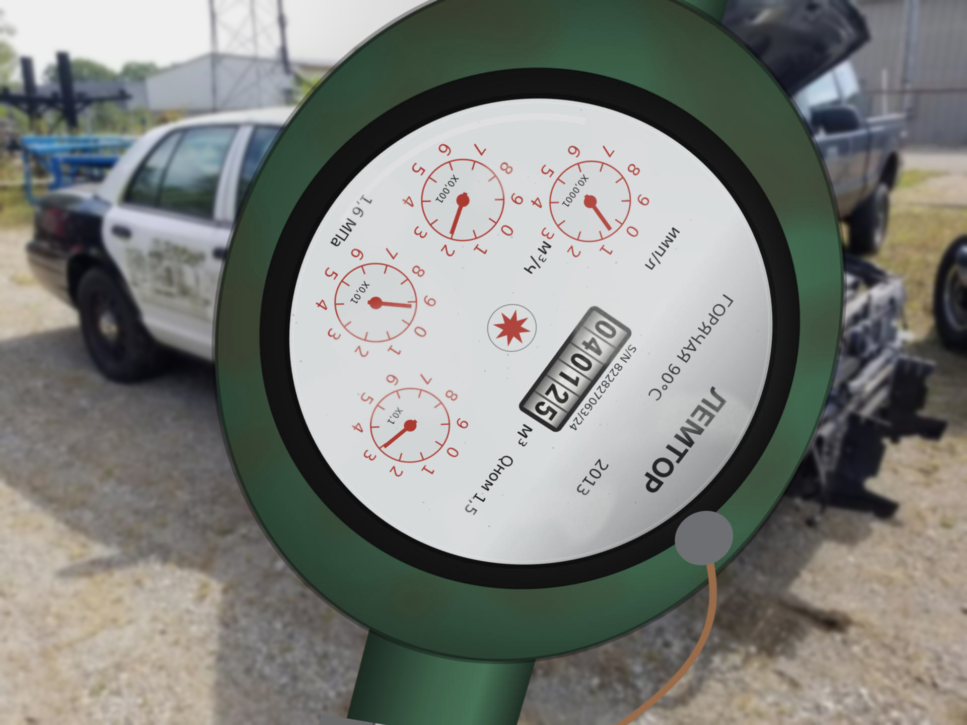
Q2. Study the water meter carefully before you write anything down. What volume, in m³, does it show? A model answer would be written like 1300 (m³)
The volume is 40125.2920 (m³)
